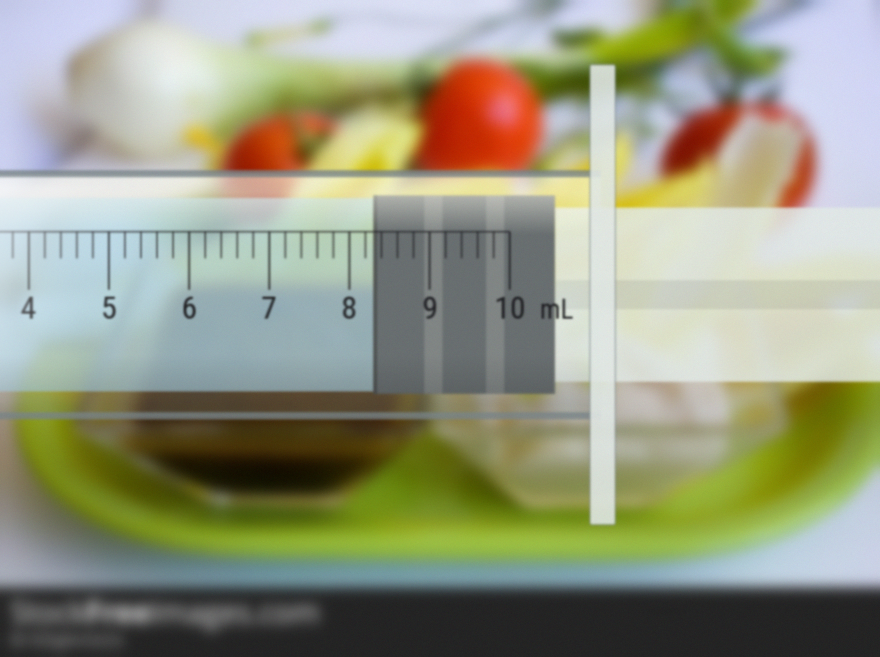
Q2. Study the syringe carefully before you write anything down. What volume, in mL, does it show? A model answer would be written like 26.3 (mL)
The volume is 8.3 (mL)
